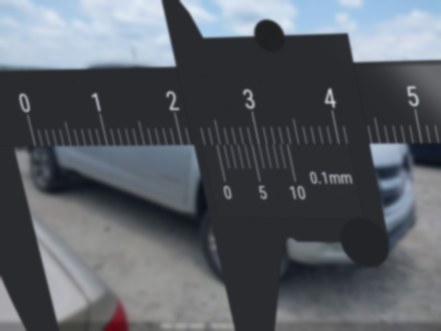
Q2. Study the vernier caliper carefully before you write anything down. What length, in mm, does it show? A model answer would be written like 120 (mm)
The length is 24.6 (mm)
